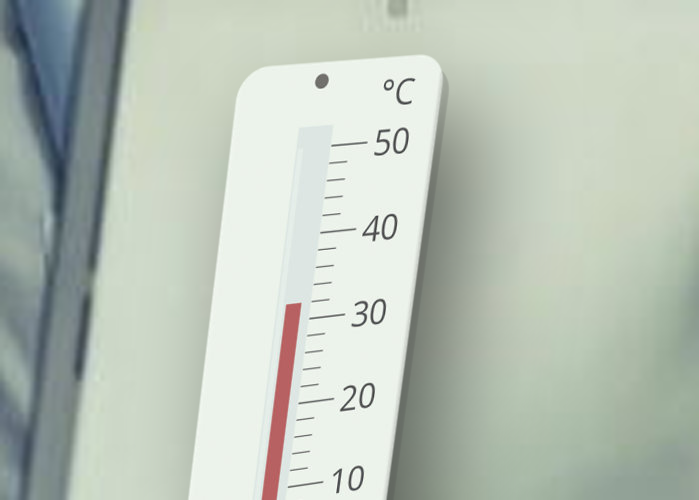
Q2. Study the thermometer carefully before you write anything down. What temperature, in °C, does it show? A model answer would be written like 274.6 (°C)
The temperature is 32 (°C)
